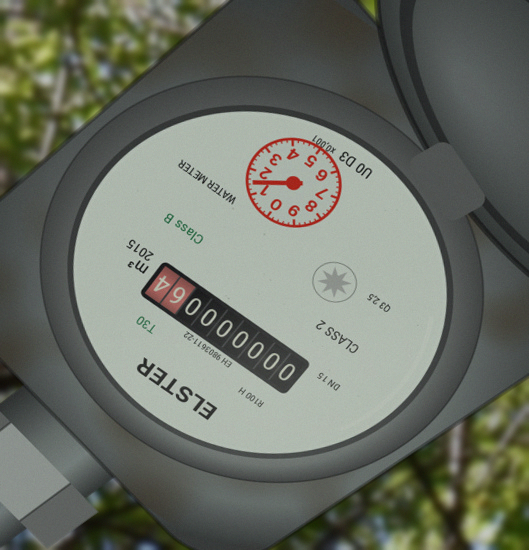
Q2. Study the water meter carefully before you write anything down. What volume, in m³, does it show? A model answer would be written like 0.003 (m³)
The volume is 0.641 (m³)
